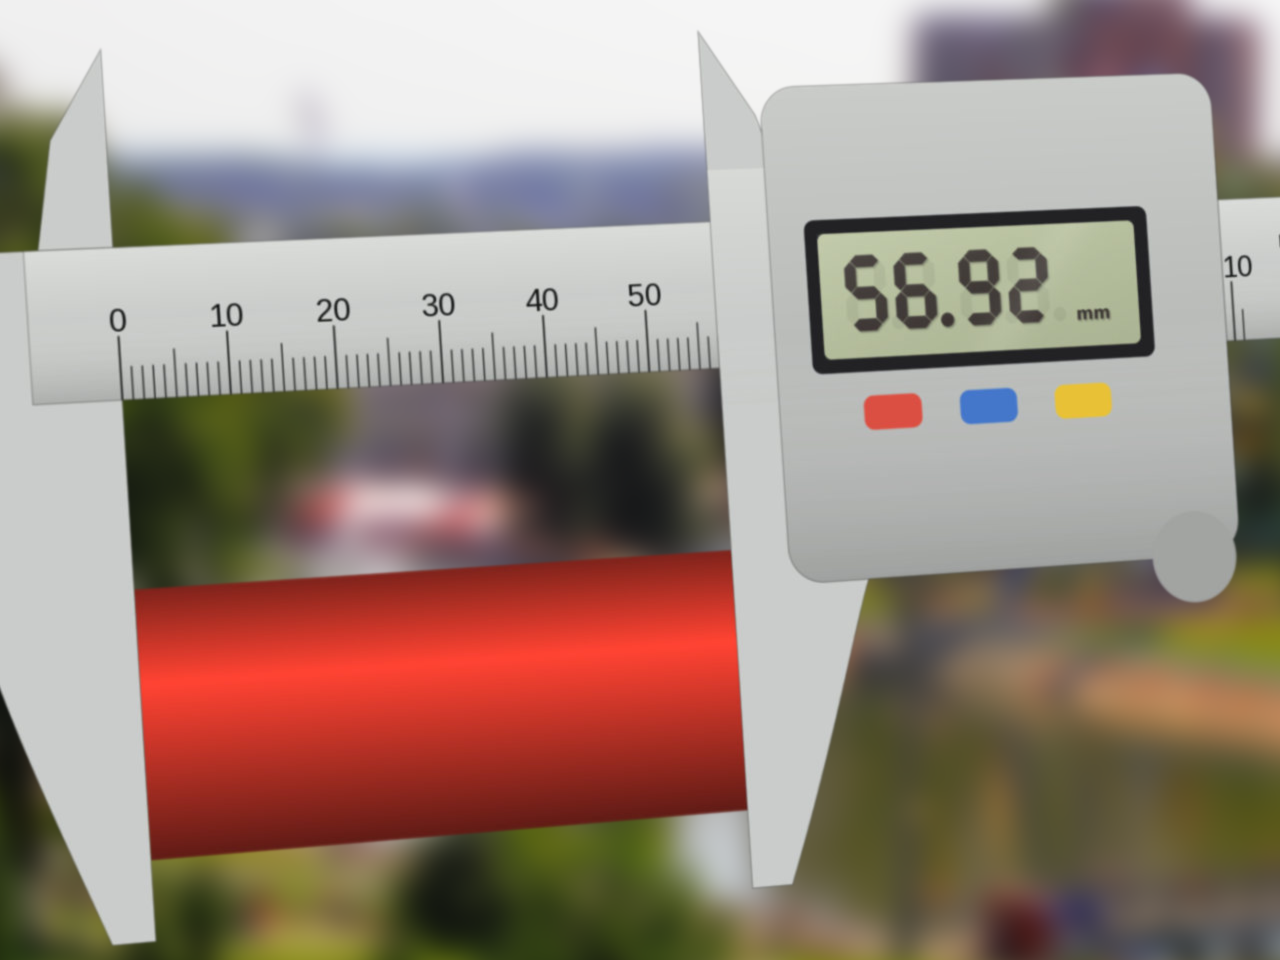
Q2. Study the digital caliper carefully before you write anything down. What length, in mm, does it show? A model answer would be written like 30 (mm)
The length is 56.92 (mm)
